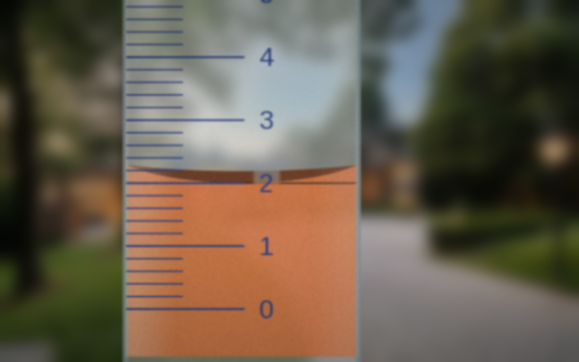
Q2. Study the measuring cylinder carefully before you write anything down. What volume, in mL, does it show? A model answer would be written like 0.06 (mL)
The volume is 2 (mL)
